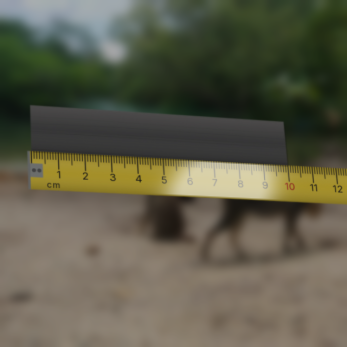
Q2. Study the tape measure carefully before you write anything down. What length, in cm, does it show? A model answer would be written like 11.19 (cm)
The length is 10 (cm)
